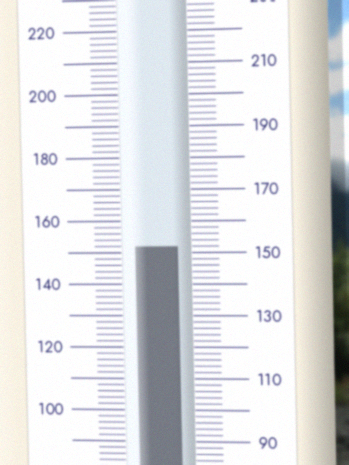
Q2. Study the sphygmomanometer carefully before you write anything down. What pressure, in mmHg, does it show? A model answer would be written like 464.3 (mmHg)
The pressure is 152 (mmHg)
